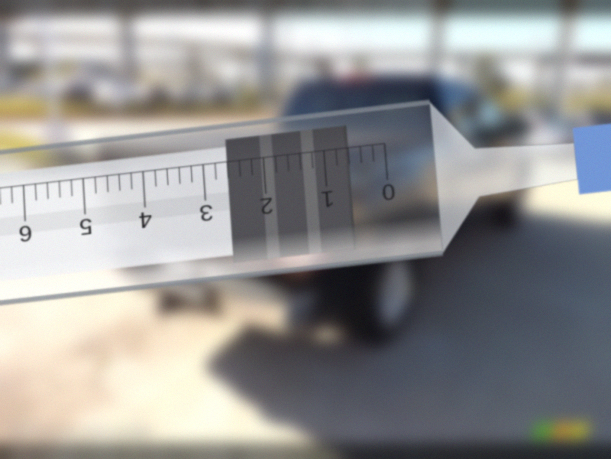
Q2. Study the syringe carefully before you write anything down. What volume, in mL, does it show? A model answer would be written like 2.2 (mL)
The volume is 0.6 (mL)
